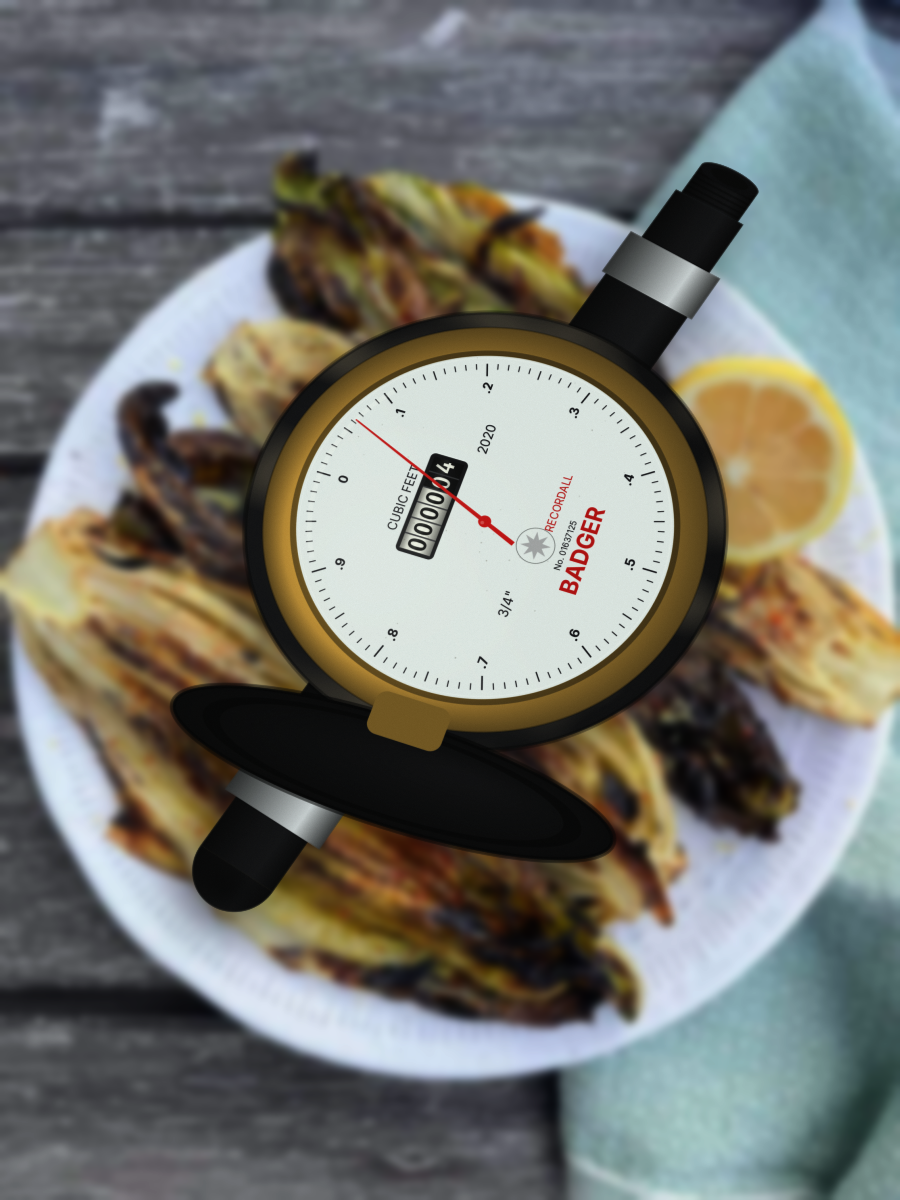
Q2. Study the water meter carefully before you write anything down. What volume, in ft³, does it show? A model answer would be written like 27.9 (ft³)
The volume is 4.06 (ft³)
